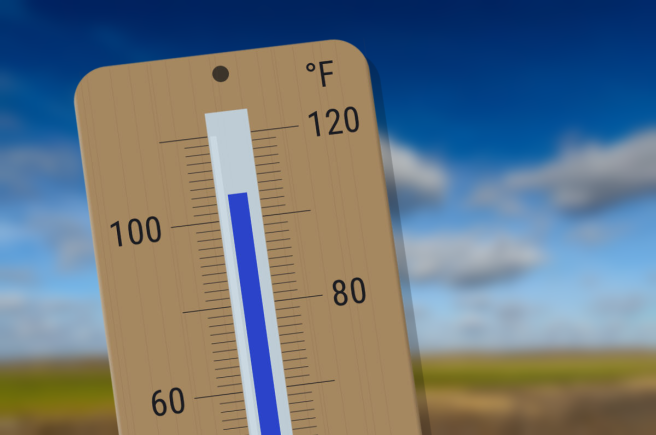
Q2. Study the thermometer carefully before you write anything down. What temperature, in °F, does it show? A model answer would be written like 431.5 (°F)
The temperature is 106 (°F)
